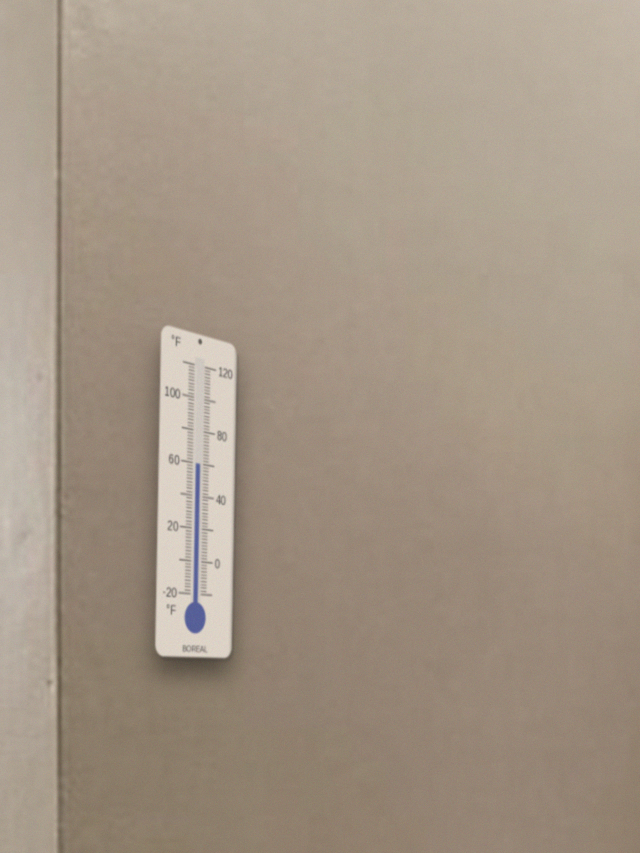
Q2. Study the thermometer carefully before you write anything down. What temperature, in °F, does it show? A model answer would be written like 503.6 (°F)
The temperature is 60 (°F)
